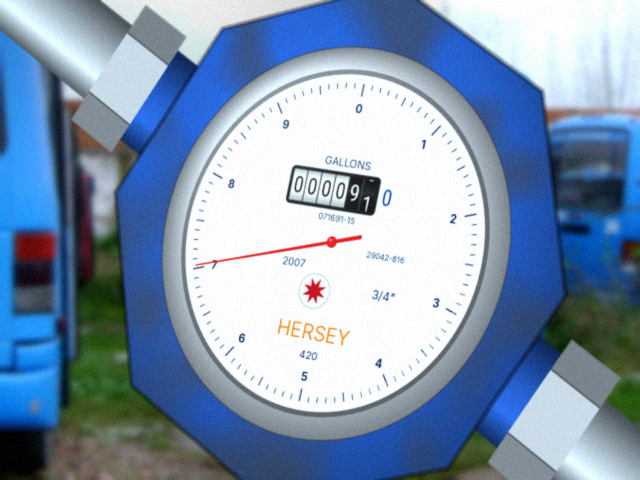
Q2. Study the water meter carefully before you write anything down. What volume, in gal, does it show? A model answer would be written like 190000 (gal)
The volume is 907.0 (gal)
